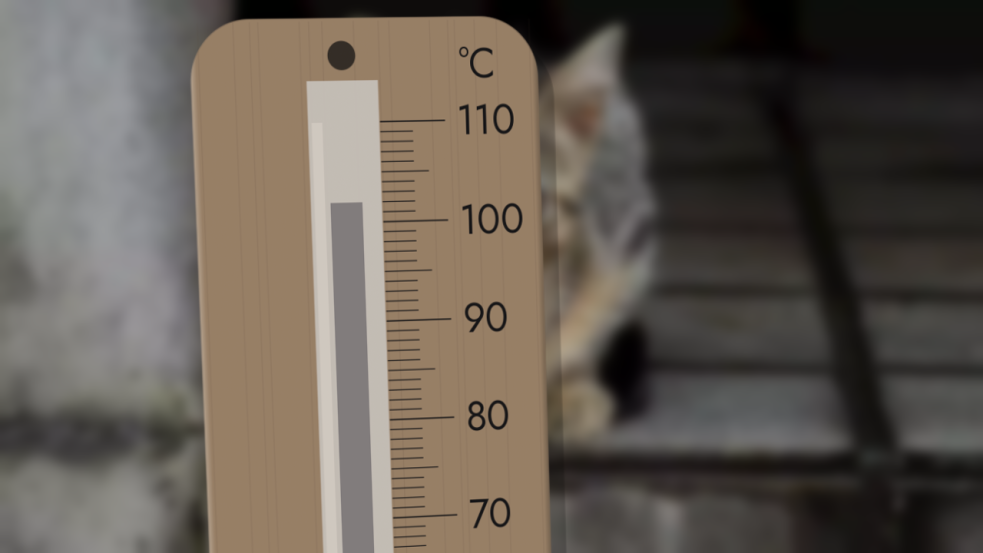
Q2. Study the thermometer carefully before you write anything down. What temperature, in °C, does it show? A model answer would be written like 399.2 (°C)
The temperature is 102 (°C)
